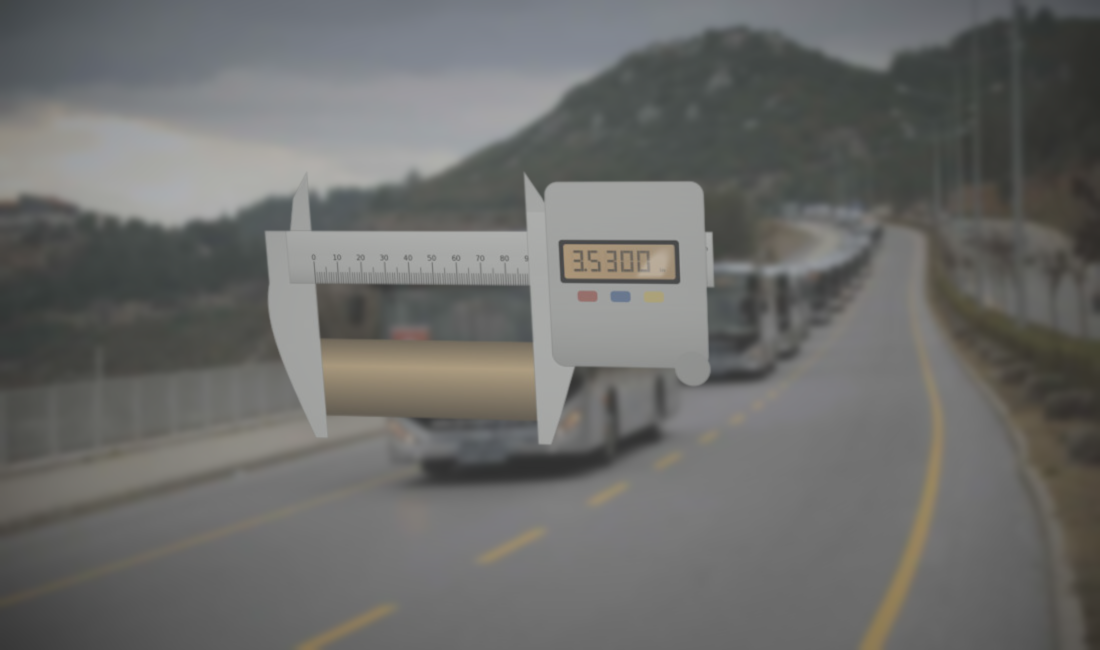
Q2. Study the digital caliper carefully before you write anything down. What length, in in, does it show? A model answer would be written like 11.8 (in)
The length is 3.5300 (in)
